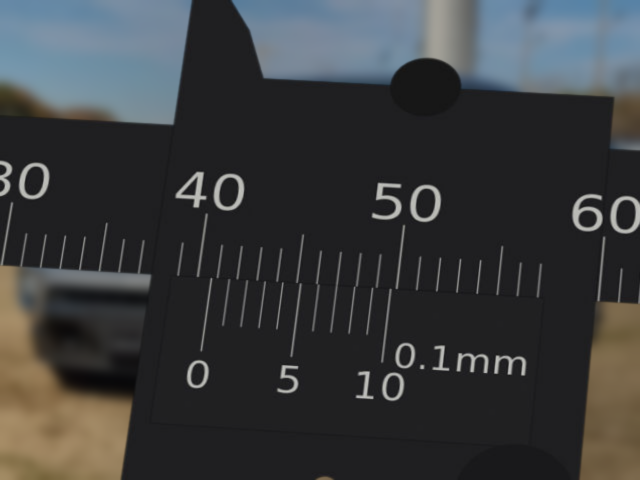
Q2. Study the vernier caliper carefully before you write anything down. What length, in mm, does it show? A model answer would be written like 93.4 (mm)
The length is 40.7 (mm)
